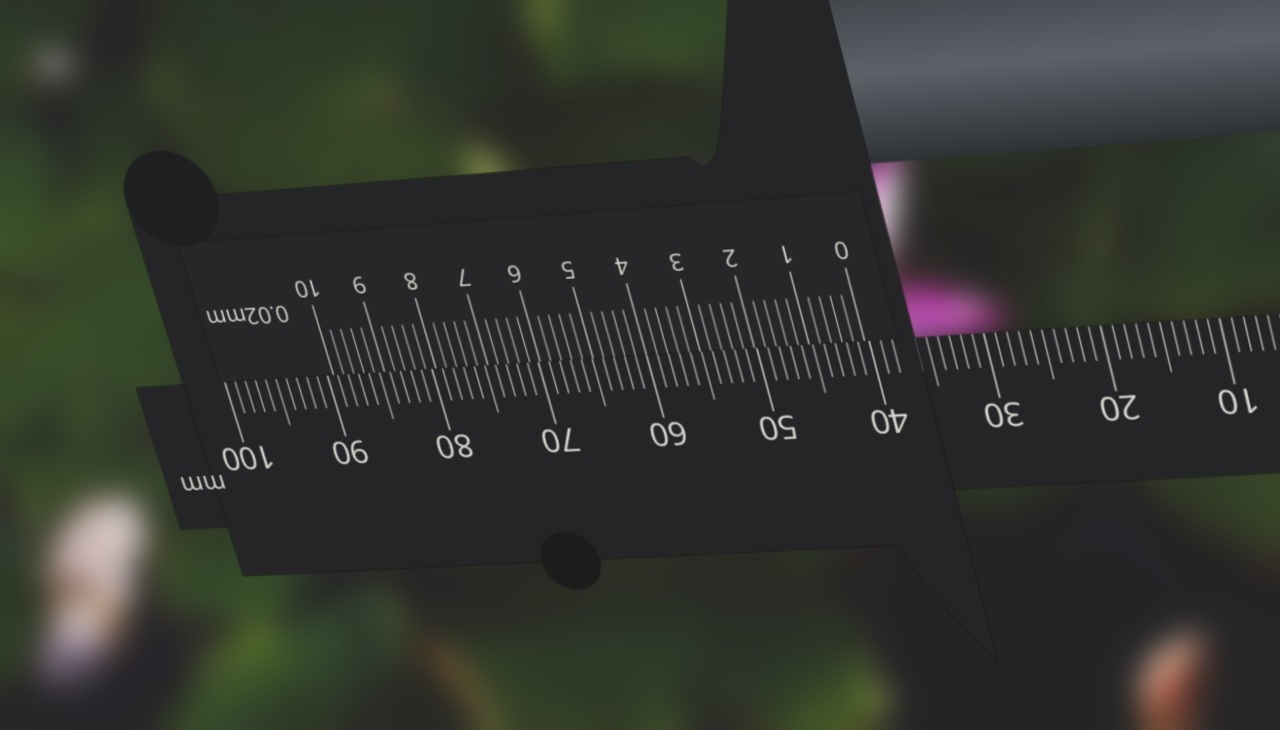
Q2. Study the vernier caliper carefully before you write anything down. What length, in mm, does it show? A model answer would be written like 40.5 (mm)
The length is 40.4 (mm)
